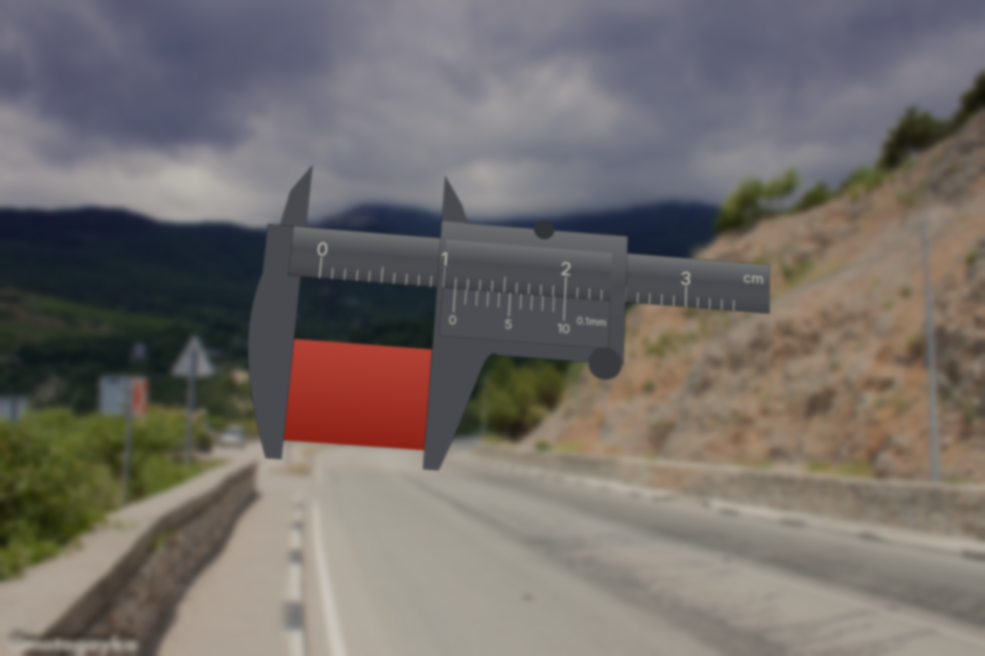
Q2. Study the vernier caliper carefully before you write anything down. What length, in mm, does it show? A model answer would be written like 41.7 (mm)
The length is 11.0 (mm)
